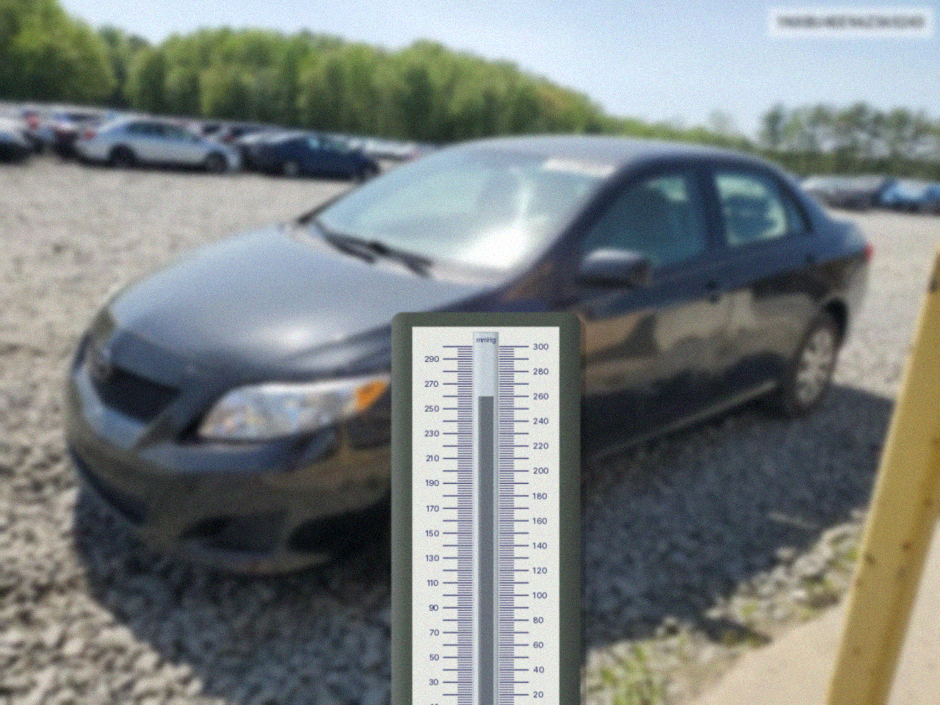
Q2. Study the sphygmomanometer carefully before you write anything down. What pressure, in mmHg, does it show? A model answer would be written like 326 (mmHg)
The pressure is 260 (mmHg)
